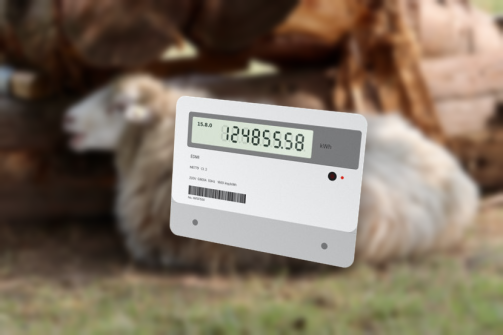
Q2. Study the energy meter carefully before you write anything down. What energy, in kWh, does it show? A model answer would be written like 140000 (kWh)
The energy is 124855.58 (kWh)
